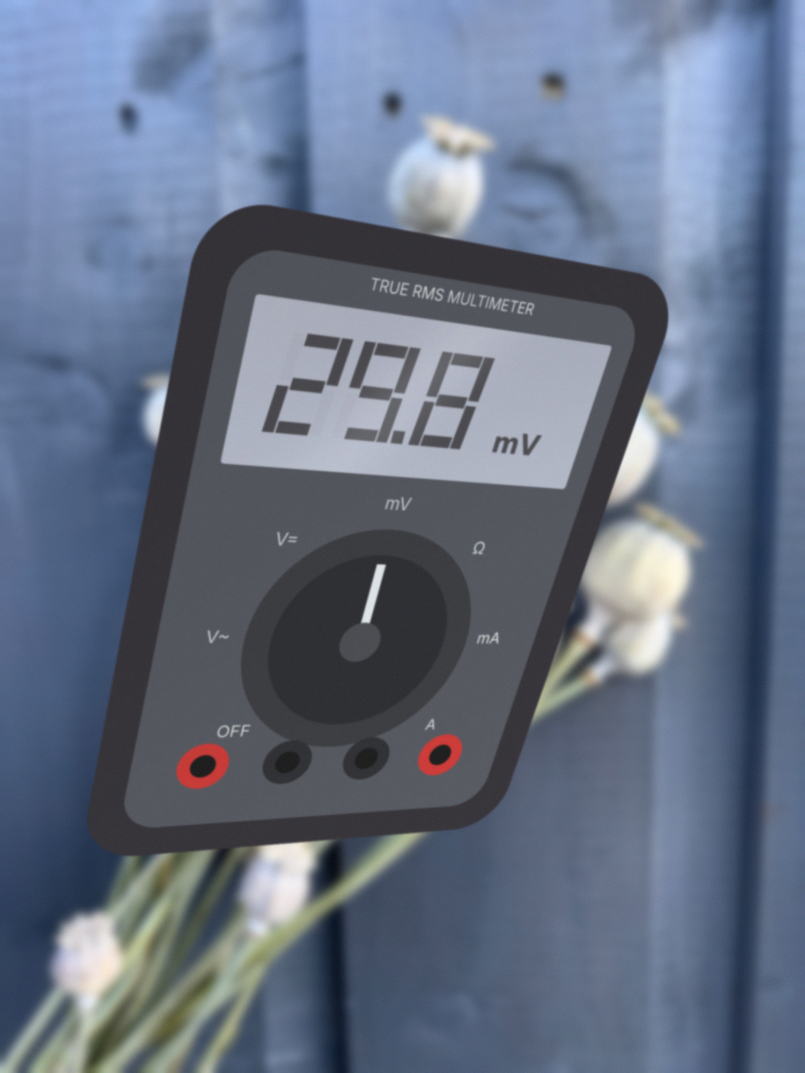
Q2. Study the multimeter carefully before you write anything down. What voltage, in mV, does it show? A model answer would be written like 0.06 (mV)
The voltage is 29.8 (mV)
